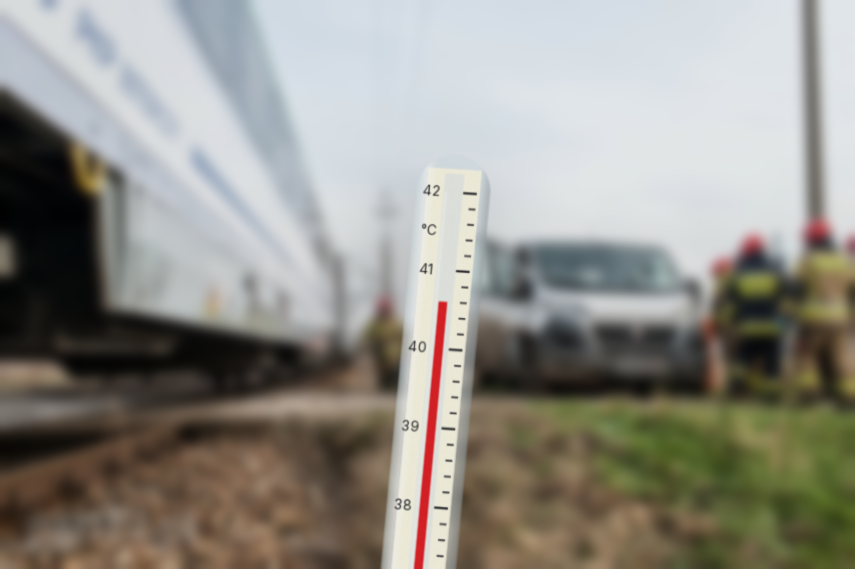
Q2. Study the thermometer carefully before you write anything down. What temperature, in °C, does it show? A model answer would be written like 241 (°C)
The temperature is 40.6 (°C)
